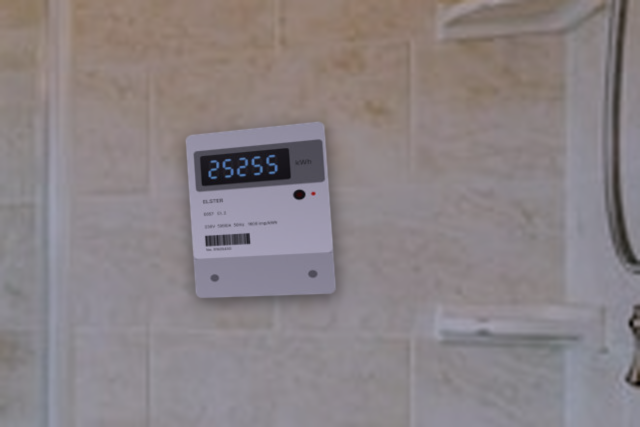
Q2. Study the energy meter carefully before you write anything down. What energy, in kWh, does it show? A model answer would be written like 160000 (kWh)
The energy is 25255 (kWh)
